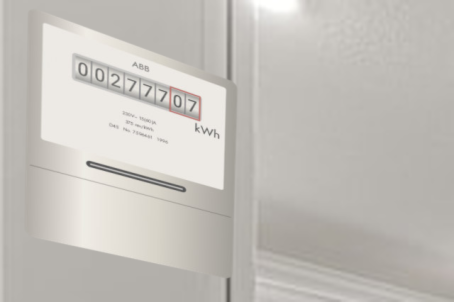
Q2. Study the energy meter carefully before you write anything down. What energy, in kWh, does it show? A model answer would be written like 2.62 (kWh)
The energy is 2777.07 (kWh)
